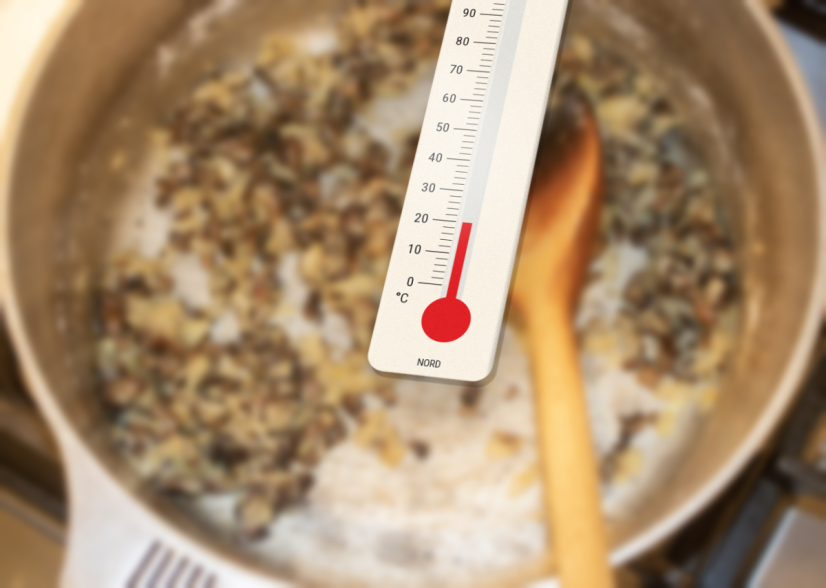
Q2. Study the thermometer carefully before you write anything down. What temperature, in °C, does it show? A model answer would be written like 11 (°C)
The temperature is 20 (°C)
